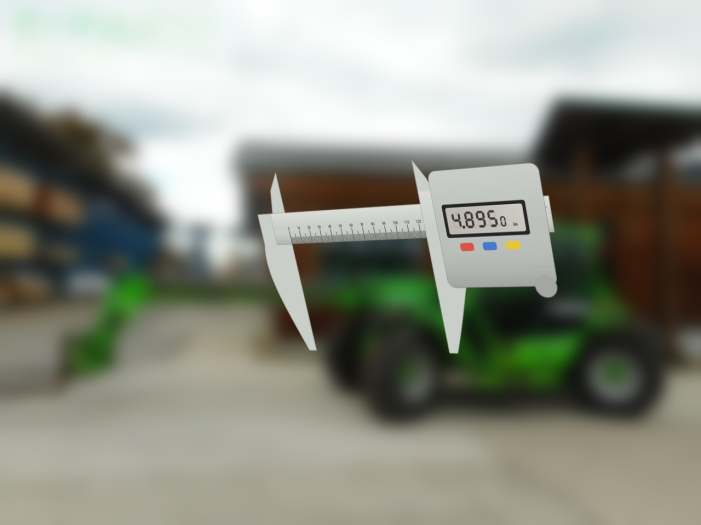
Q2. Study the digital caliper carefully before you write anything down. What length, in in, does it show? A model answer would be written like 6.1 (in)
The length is 4.8950 (in)
